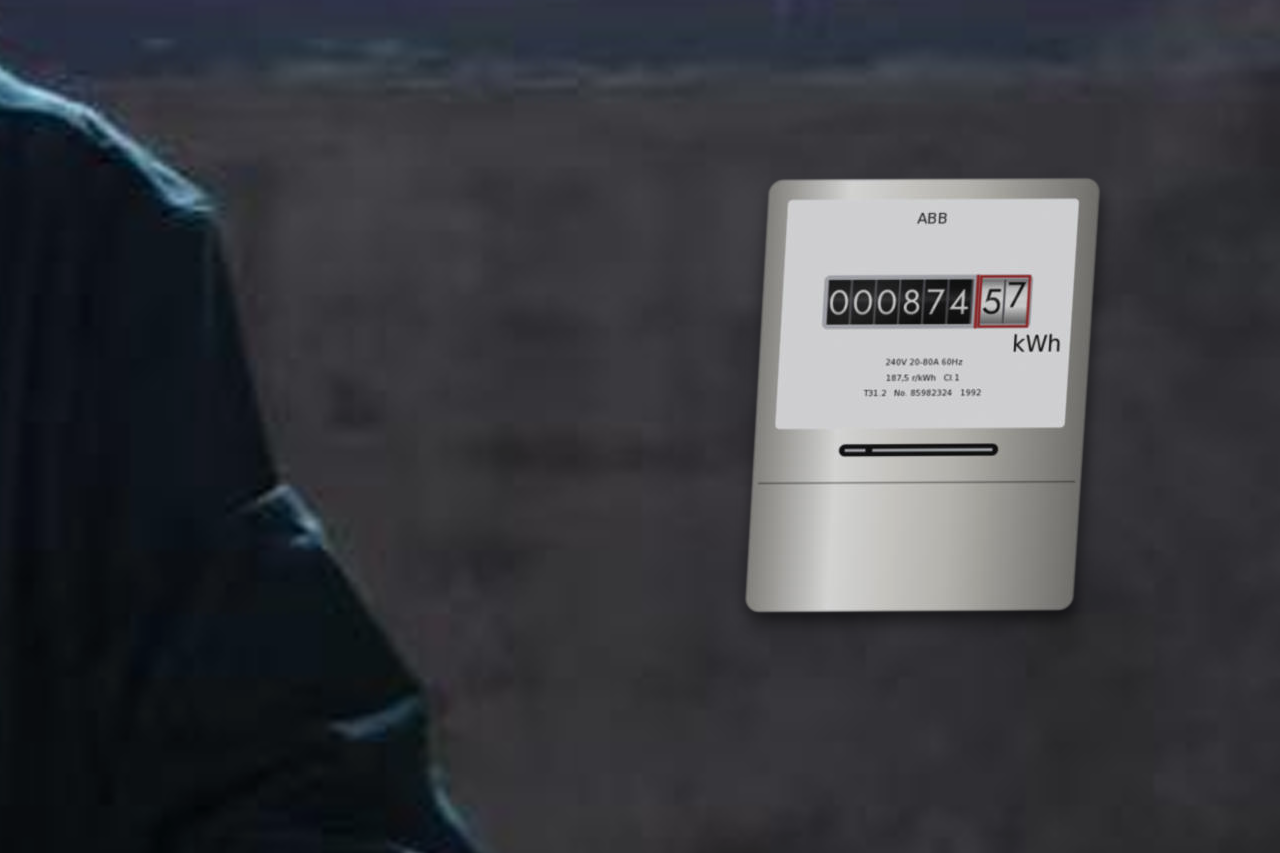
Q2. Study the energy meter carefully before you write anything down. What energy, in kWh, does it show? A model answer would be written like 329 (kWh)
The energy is 874.57 (kWh)
